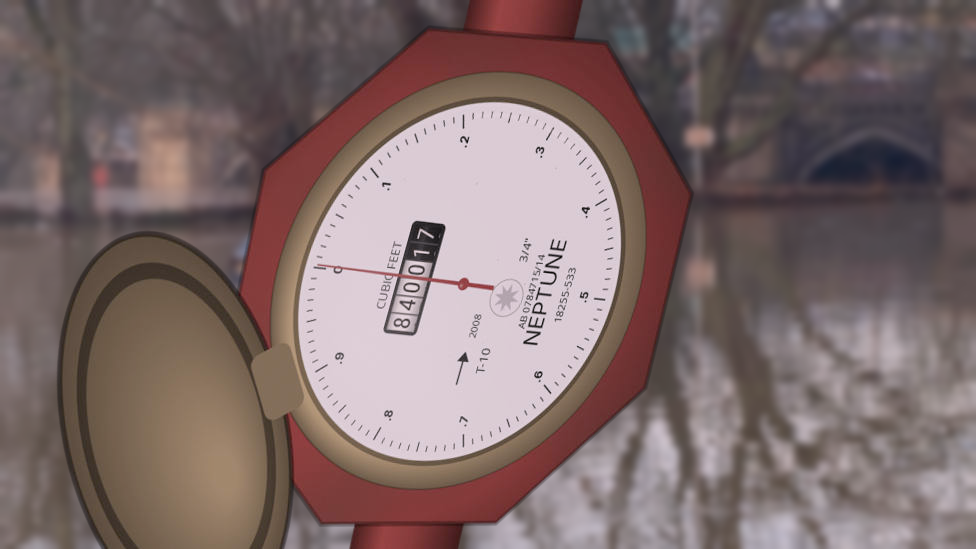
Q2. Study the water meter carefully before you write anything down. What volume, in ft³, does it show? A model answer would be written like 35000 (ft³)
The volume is 840017.00 (ft³)
